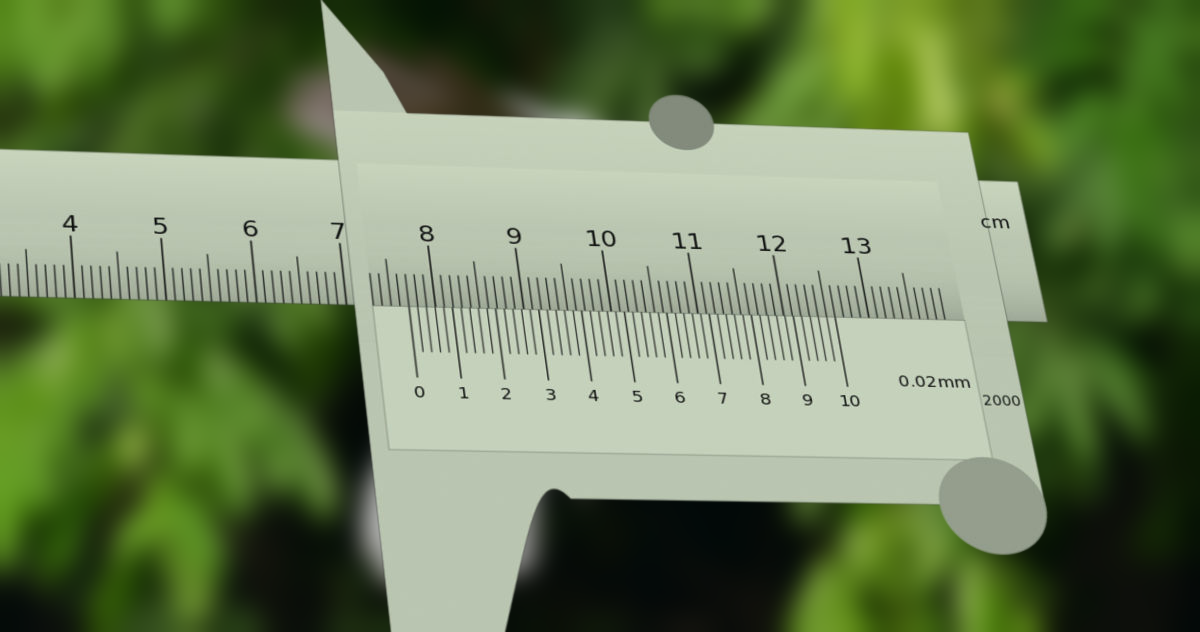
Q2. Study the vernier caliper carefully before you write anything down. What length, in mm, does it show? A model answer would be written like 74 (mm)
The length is 77.0 (mm)
